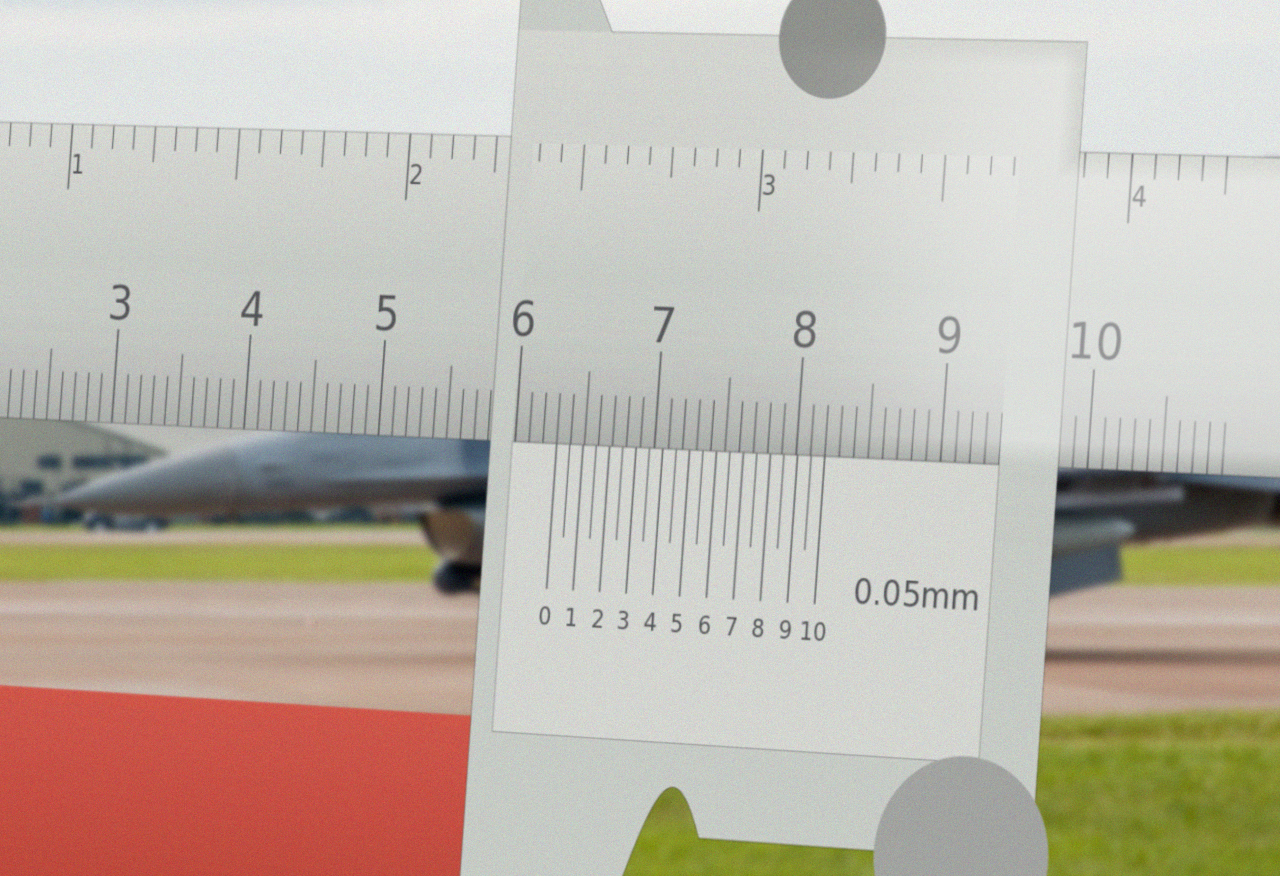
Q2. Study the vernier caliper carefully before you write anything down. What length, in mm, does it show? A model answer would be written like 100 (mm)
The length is 63.0 (mm)
